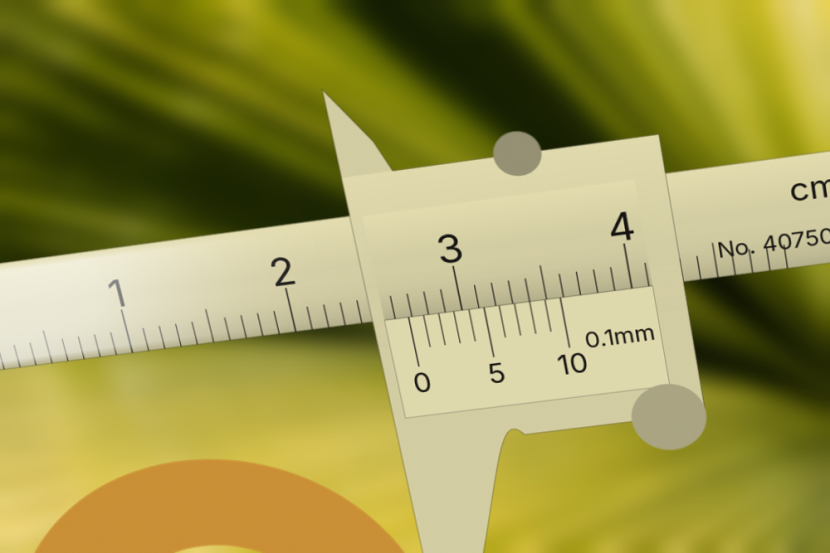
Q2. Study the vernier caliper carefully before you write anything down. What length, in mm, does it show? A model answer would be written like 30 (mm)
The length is 26.8 (mm)
